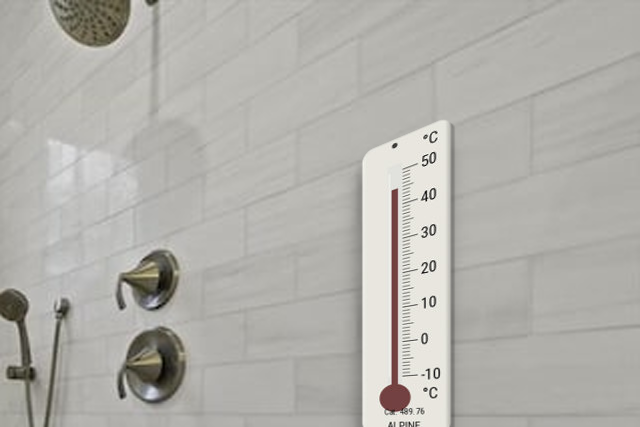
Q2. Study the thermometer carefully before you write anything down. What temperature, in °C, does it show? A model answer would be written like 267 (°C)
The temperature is 45 (°C)
